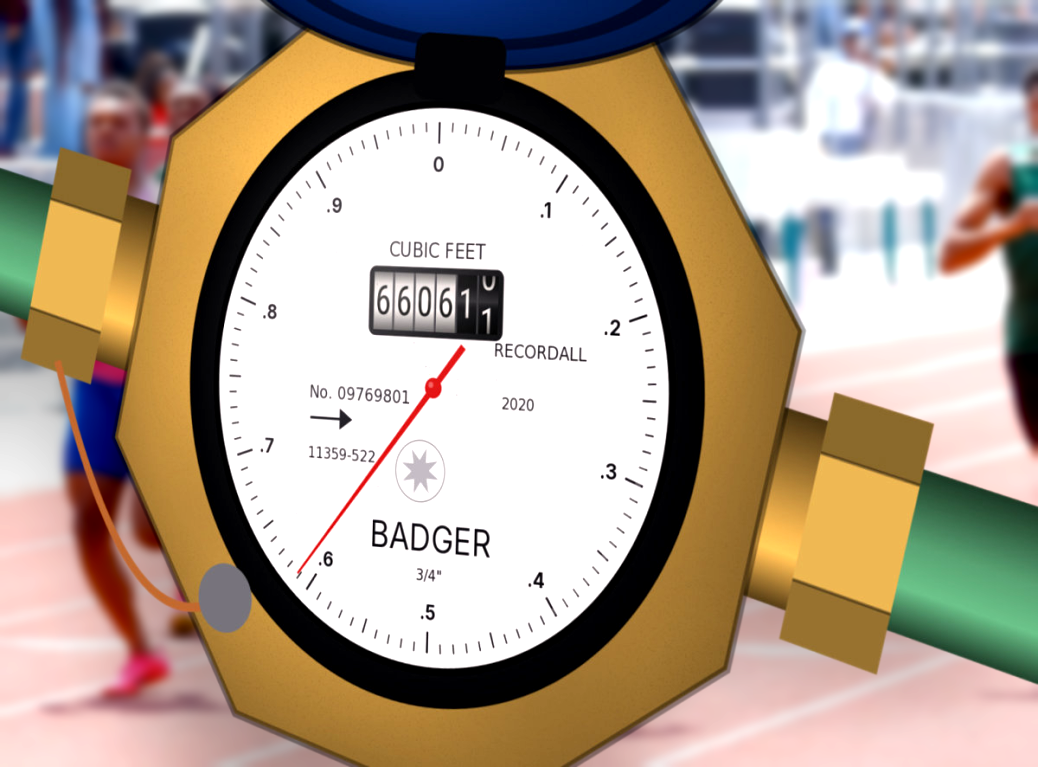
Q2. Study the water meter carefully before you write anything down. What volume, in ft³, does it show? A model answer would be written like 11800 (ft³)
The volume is 660610.61 (ft³)
